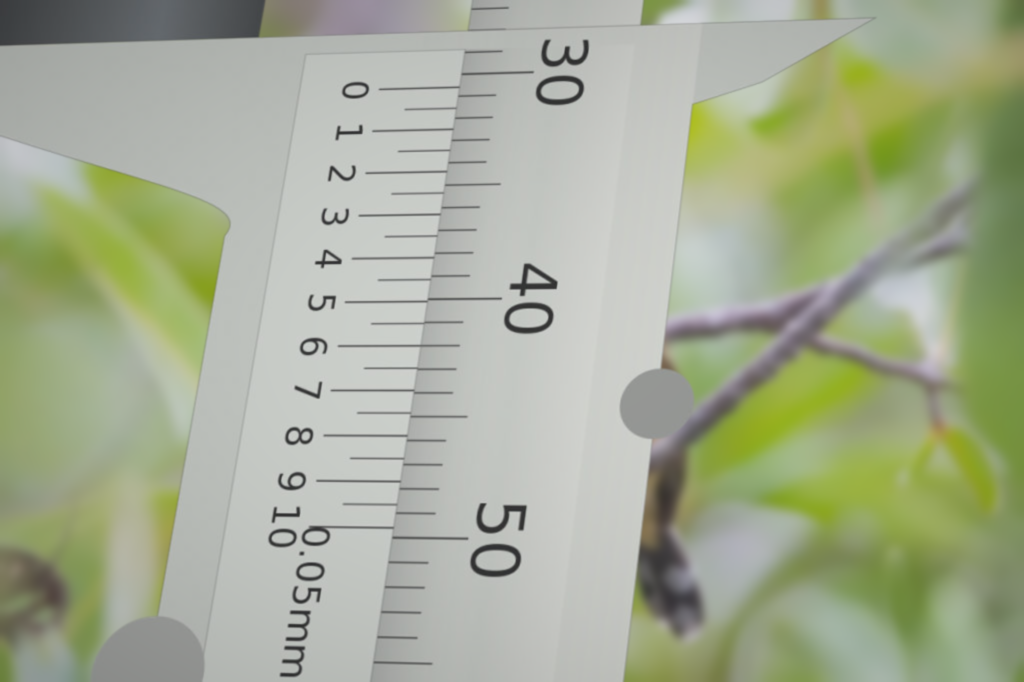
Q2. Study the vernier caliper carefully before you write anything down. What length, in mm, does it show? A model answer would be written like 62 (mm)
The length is 30.6 (mm)
